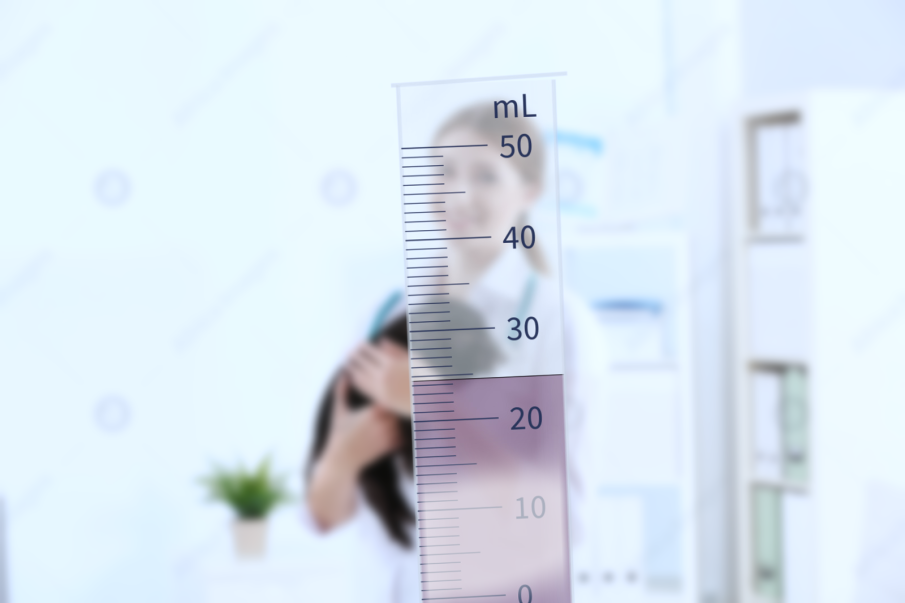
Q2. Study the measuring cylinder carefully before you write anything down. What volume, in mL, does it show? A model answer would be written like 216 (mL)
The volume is 24.5 (mL)
